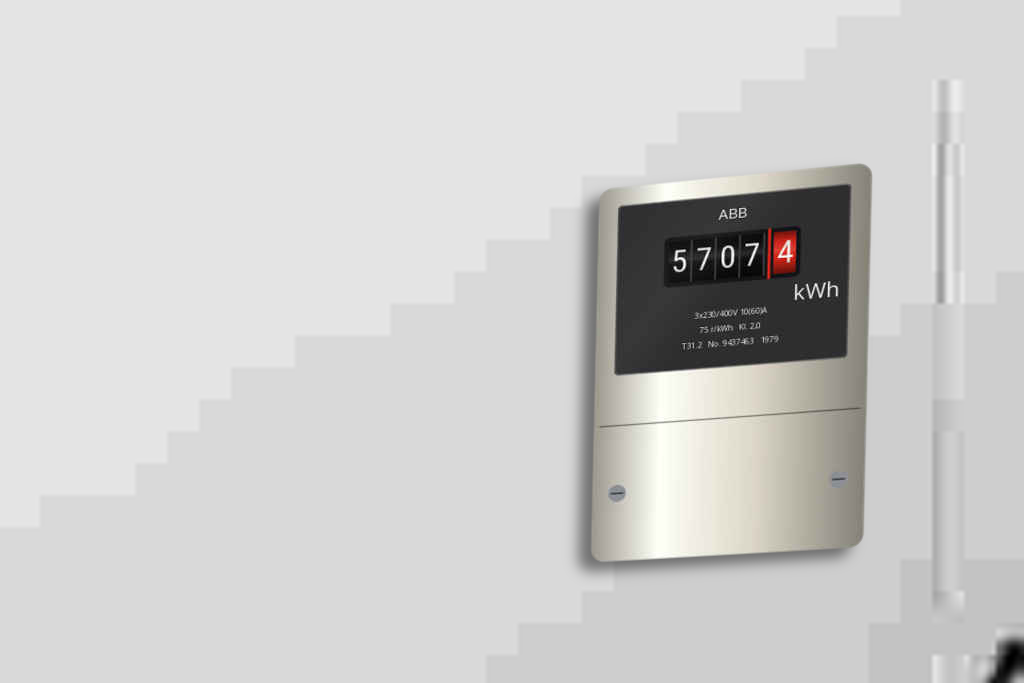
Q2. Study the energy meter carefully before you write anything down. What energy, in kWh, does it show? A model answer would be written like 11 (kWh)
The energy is 5707.4 (kWh)
